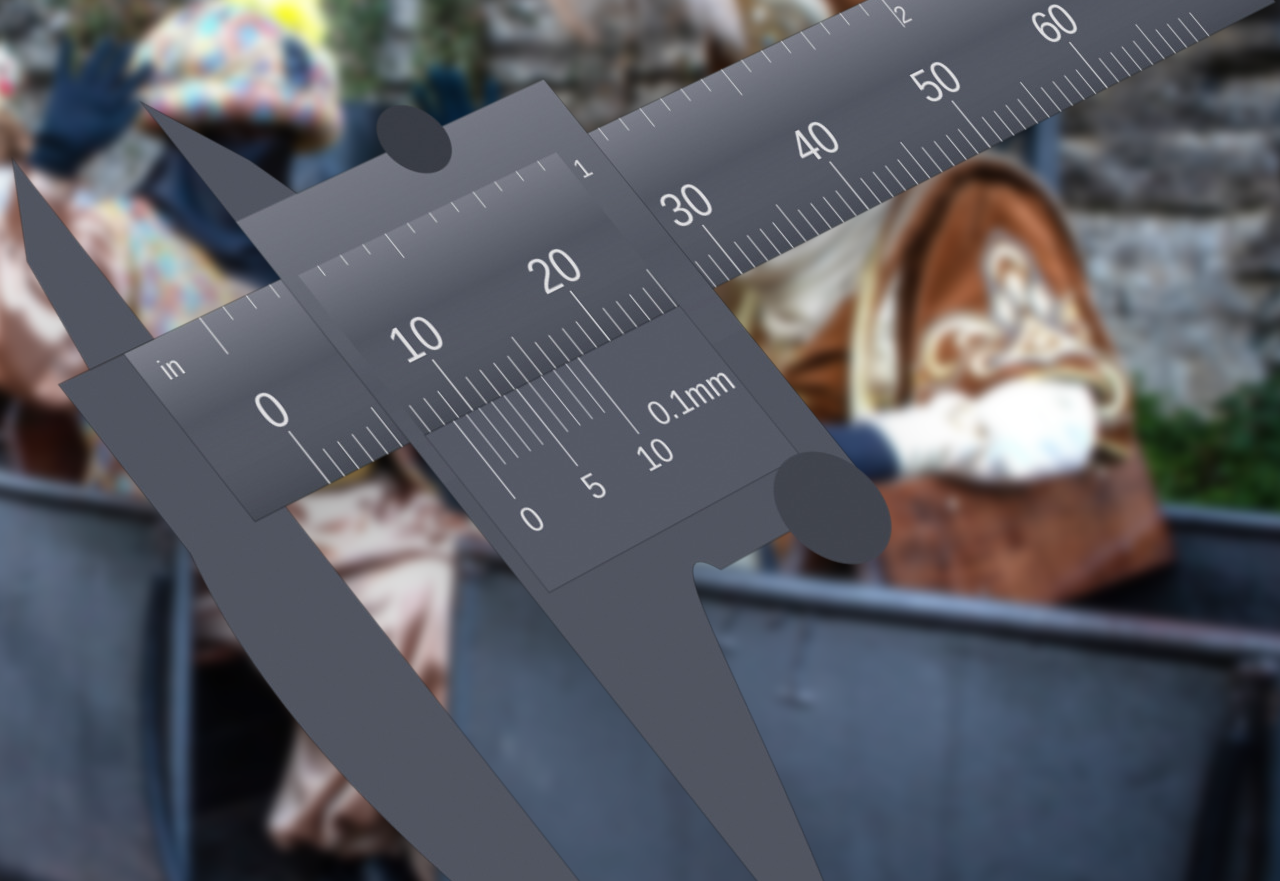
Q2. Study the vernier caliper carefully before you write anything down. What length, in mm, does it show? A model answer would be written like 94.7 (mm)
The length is 8.6 (mm)
